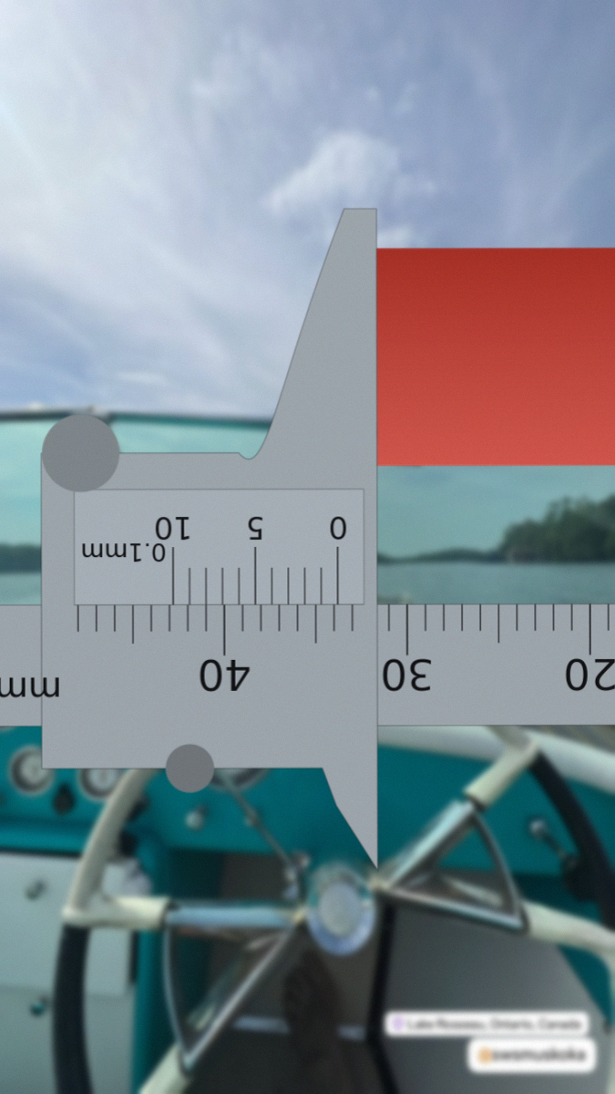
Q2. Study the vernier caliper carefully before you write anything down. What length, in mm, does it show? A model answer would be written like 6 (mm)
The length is 33.8 (mm)
